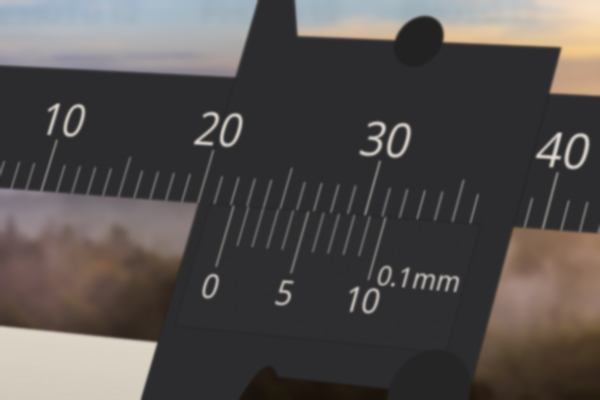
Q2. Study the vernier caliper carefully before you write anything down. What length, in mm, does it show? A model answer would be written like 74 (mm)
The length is 22.2 (mm)
